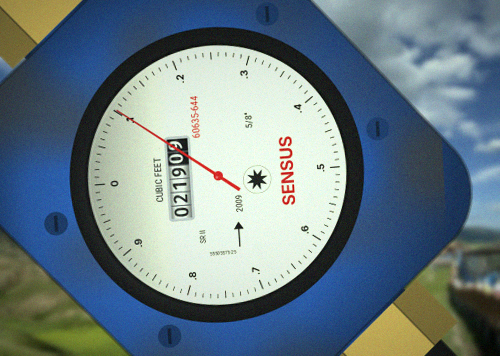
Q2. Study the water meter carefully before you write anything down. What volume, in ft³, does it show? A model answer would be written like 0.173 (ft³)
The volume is 21909.10 (ft³)
